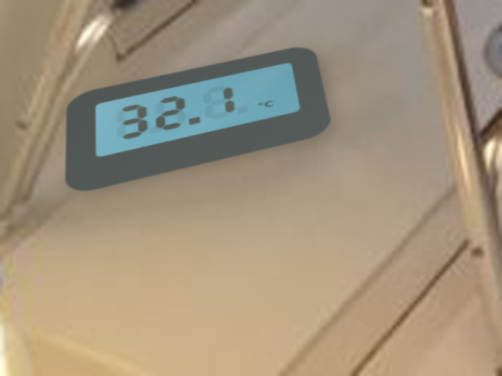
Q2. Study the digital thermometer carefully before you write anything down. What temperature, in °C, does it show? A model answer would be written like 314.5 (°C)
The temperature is 32.1 (°C)
